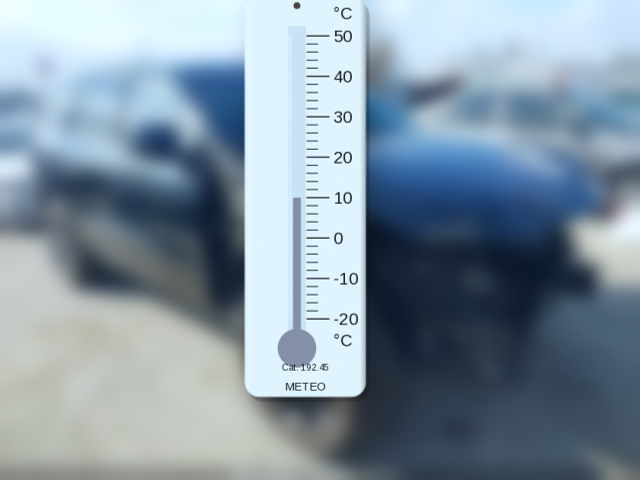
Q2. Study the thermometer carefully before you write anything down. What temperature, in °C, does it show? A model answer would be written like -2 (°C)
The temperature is 10 (°C)
